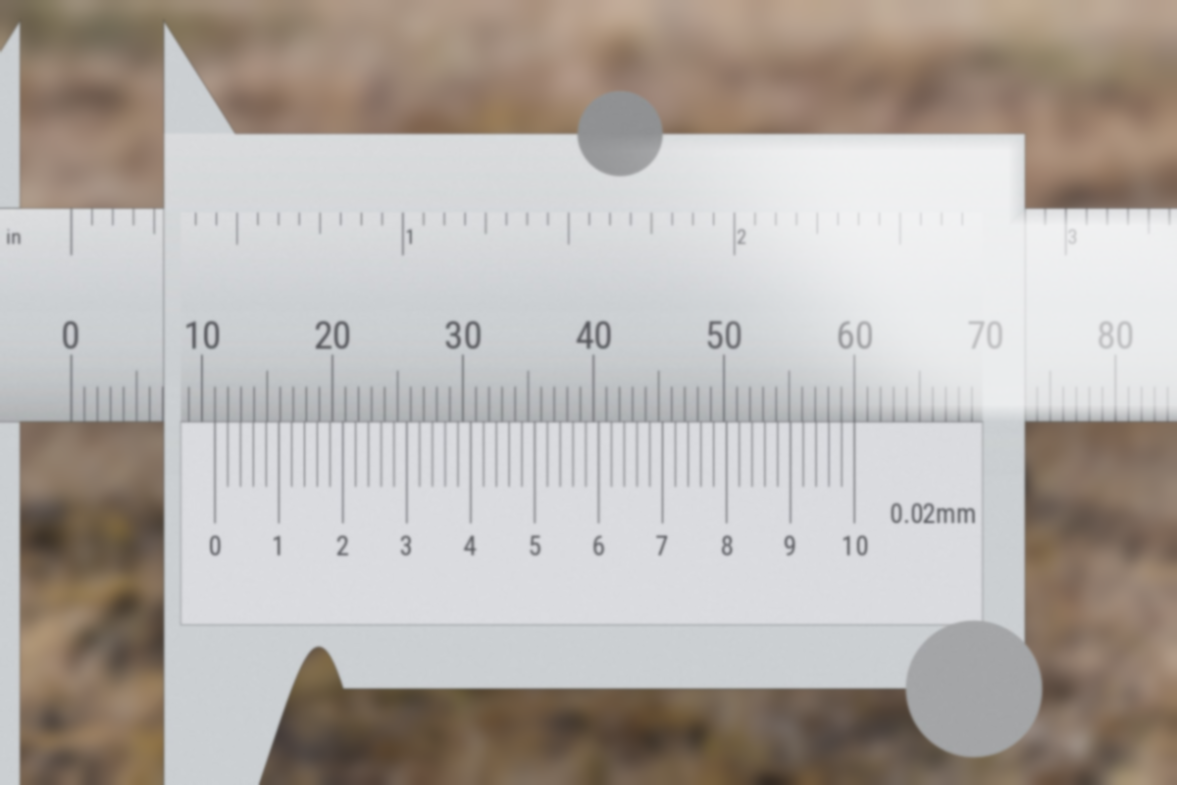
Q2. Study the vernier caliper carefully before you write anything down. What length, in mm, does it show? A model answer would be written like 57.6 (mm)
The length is 11.0 (mm)
